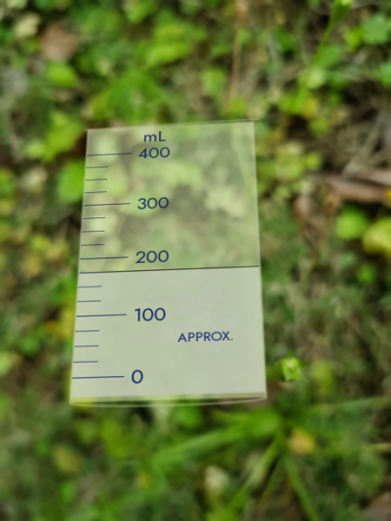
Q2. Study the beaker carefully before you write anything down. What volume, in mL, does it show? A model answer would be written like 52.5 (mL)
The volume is 175 (mL)
